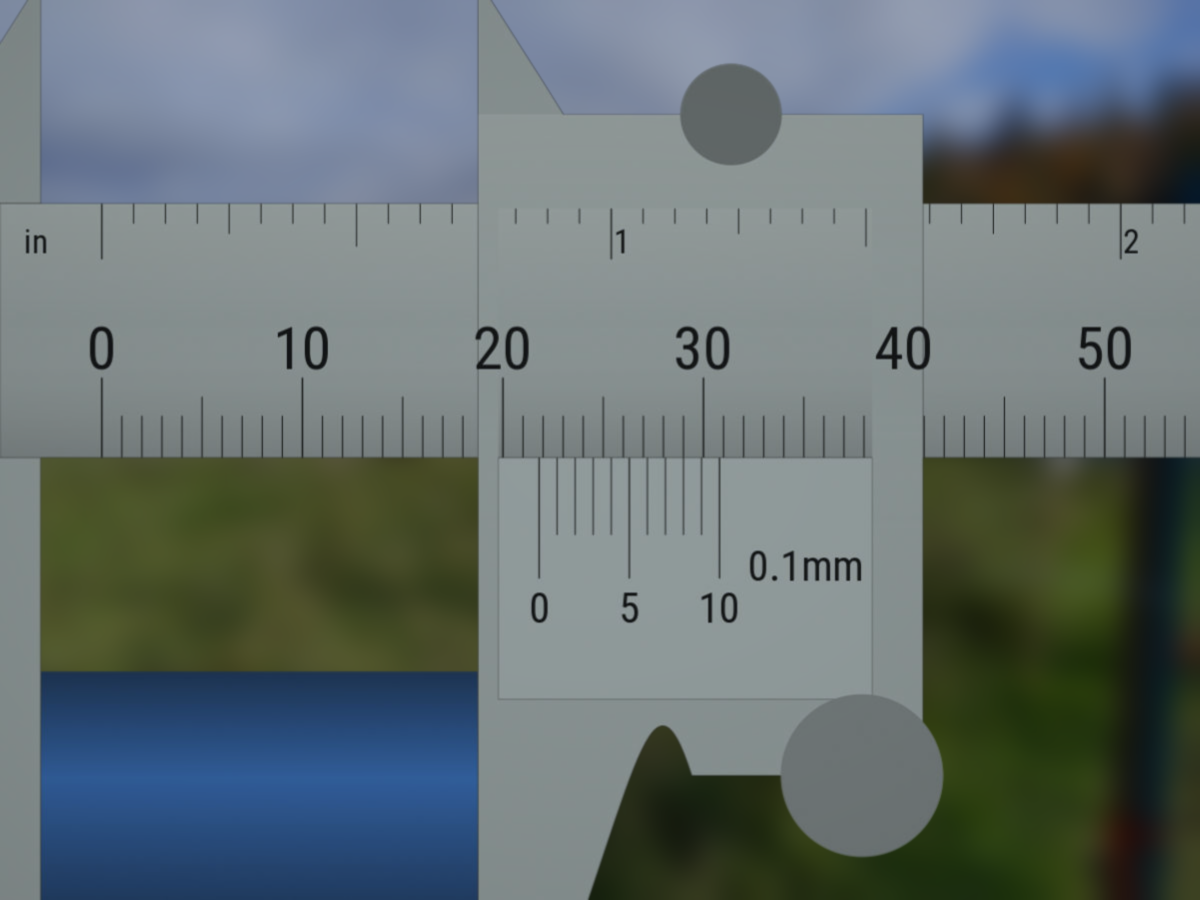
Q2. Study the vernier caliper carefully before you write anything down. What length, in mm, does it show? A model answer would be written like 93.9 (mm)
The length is 21.8 (mm)
